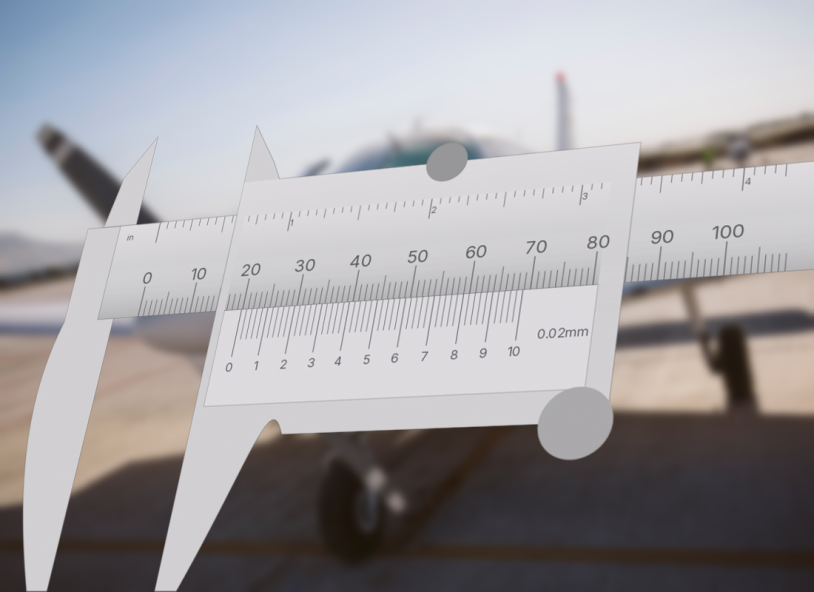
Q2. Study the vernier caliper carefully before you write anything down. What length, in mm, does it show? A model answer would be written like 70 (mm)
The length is 19.8 (mm)
